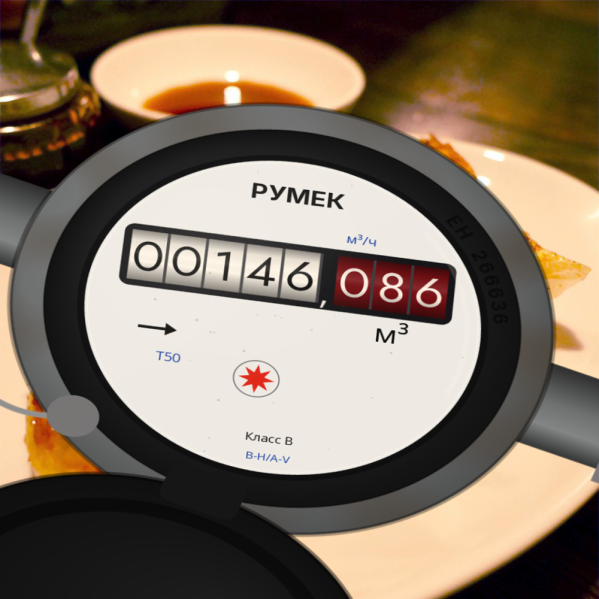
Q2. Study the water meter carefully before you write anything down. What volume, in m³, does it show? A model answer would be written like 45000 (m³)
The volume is 146.086 (m³)
